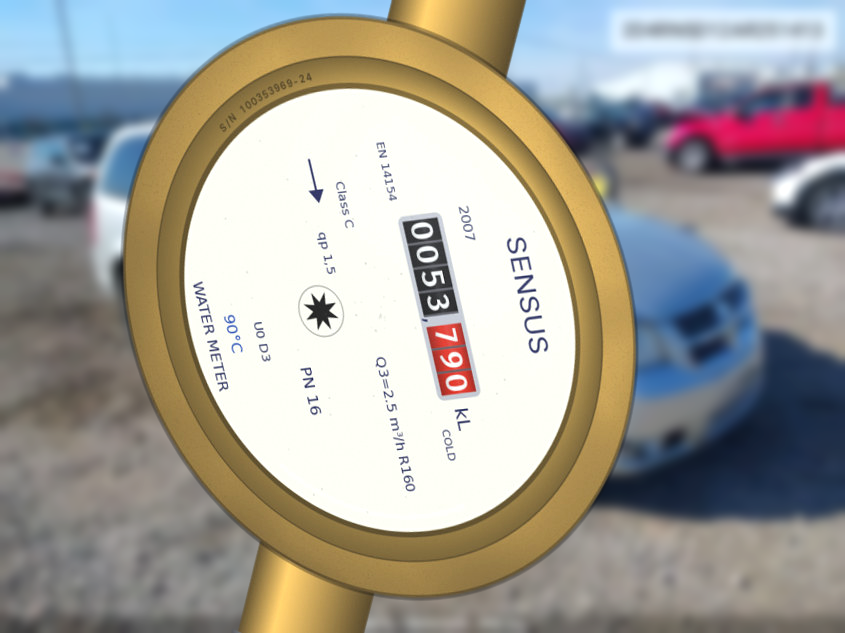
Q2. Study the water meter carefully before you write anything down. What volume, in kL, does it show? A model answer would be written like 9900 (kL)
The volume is 53.790 (kL)
